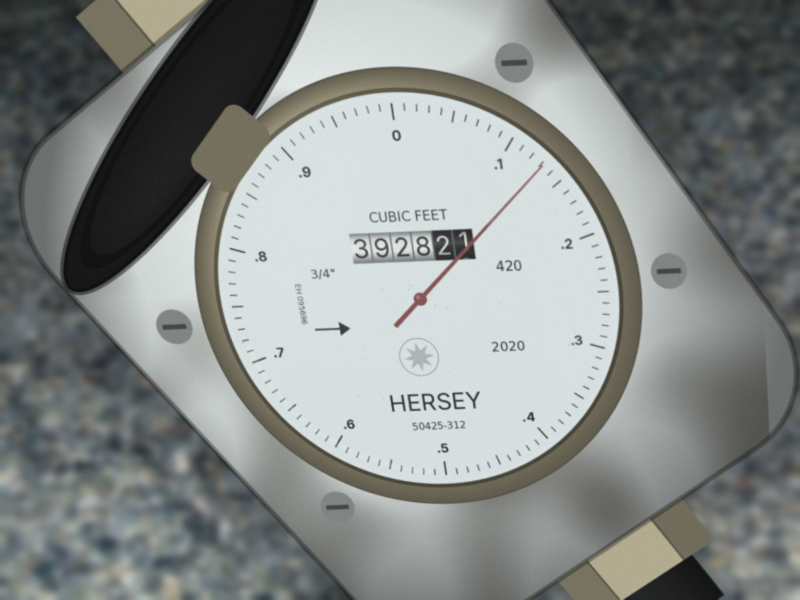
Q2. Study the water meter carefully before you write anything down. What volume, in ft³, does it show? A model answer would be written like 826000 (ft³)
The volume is 392821.13 (ft³)
